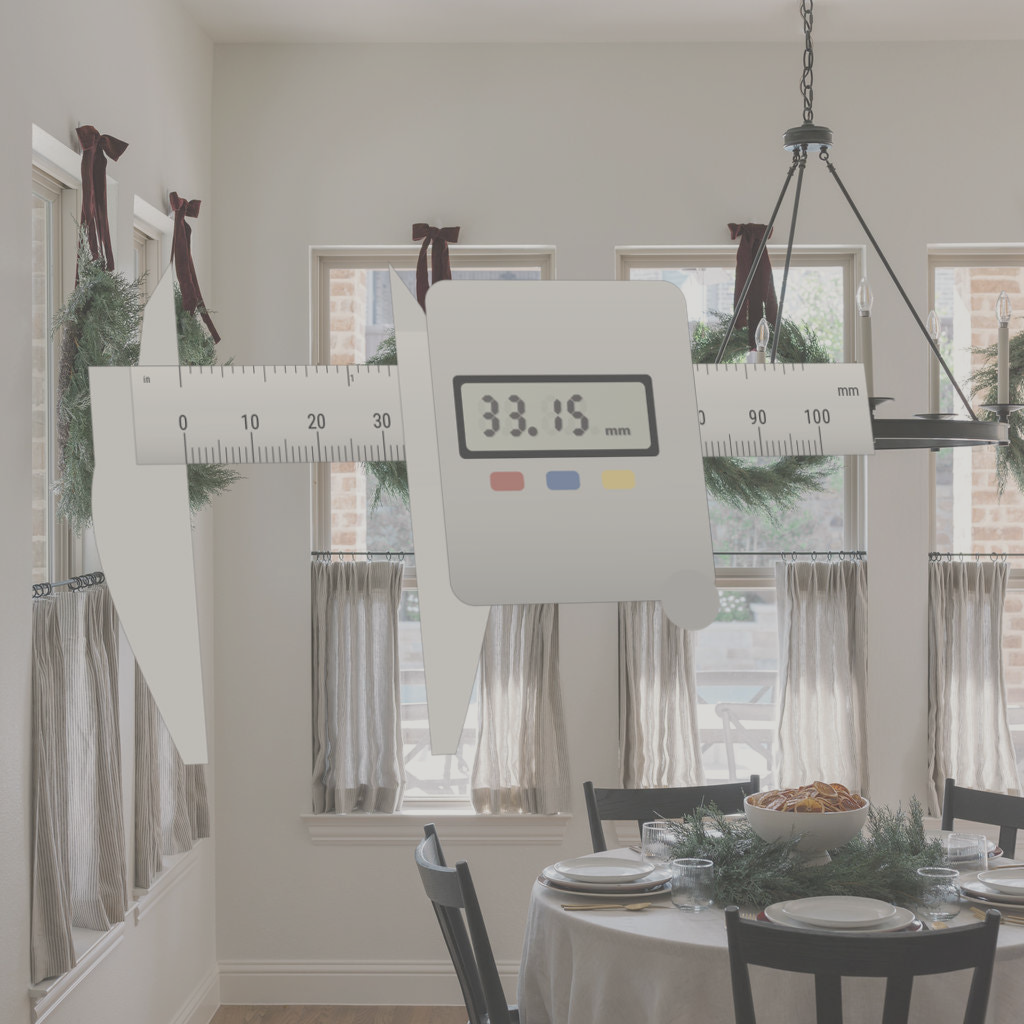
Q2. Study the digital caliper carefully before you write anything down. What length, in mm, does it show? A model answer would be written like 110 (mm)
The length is 33.15 (mm)
